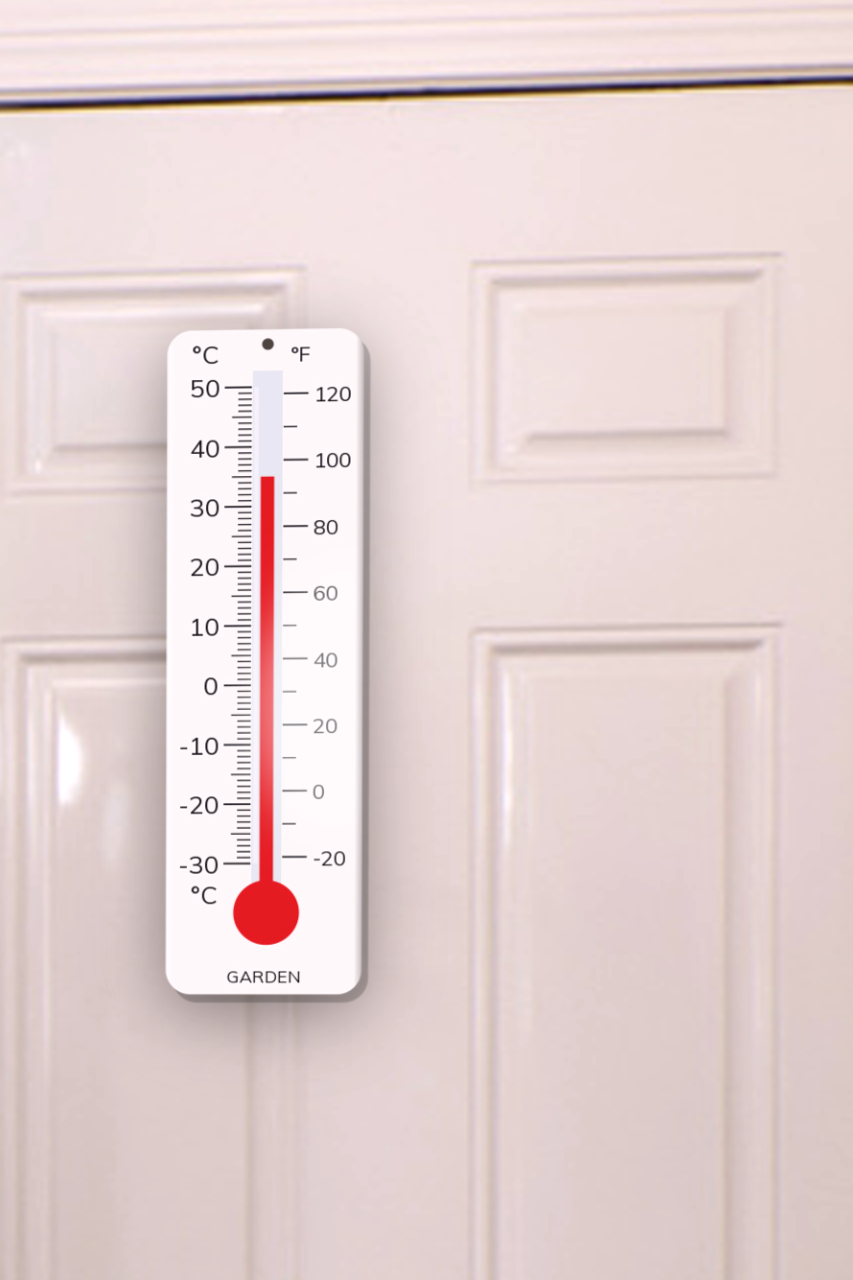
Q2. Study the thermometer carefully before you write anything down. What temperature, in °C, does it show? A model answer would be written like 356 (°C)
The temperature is 35 (°C)
